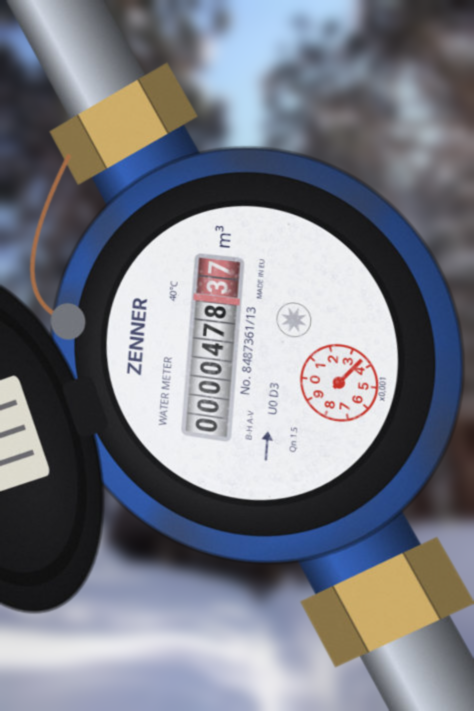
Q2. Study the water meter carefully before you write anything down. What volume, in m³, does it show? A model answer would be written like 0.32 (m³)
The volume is 478.373 (m³)
